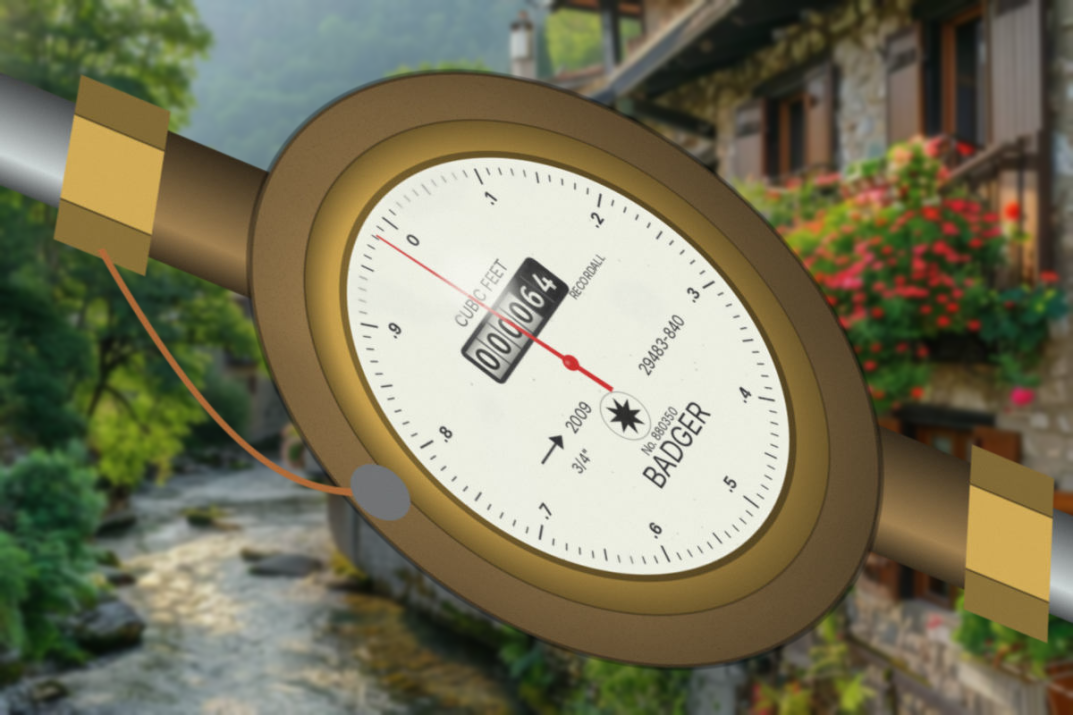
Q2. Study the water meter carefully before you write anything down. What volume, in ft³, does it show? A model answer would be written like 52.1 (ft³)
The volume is 63.98 (ft³)
